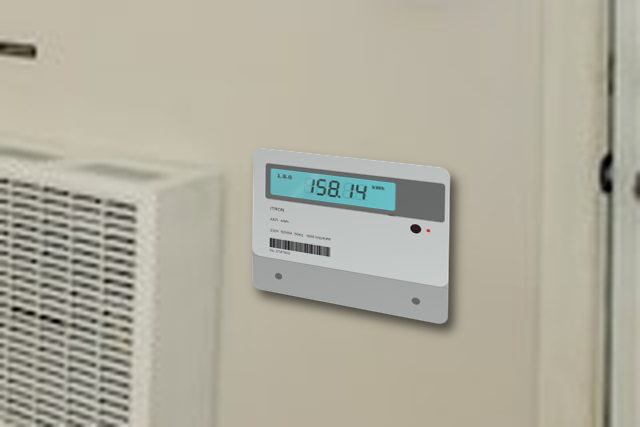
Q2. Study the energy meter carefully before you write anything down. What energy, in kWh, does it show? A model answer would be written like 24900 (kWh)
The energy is 158.14 (kWh)
